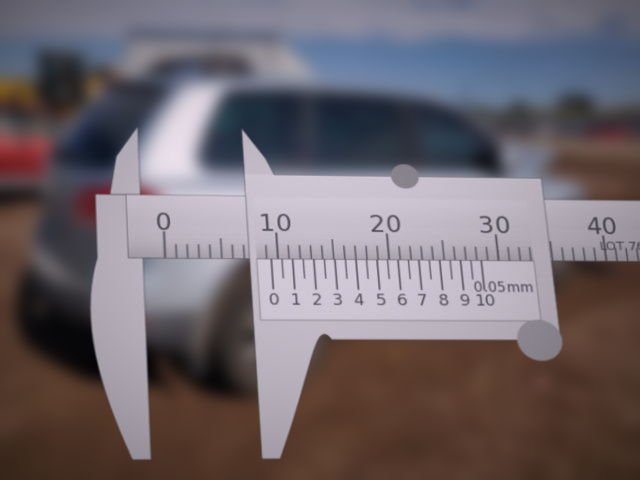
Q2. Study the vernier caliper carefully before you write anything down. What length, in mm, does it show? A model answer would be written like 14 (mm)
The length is 9.4 (mm)
